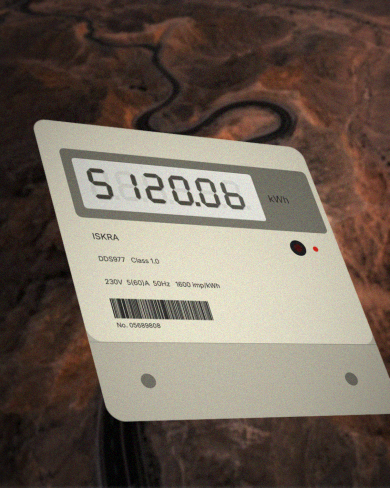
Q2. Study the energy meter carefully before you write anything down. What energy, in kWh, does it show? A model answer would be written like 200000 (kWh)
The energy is 5120.06 (kWh)
